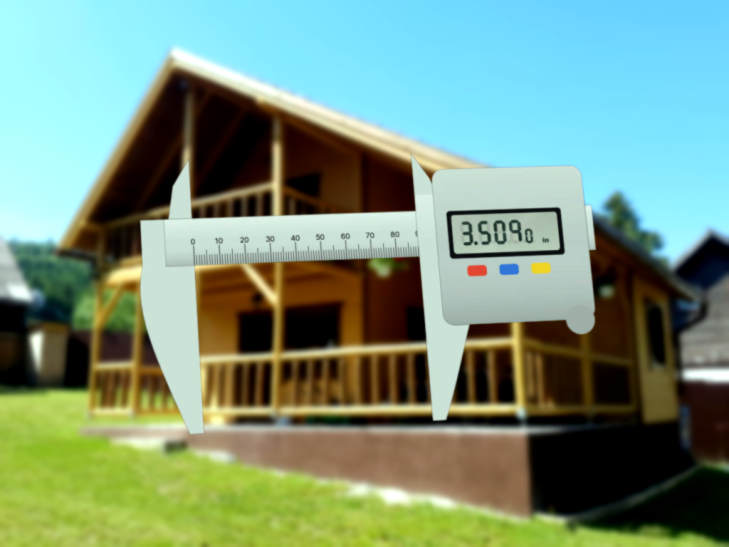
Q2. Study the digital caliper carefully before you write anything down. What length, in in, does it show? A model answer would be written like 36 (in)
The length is 3.5090 (in)
